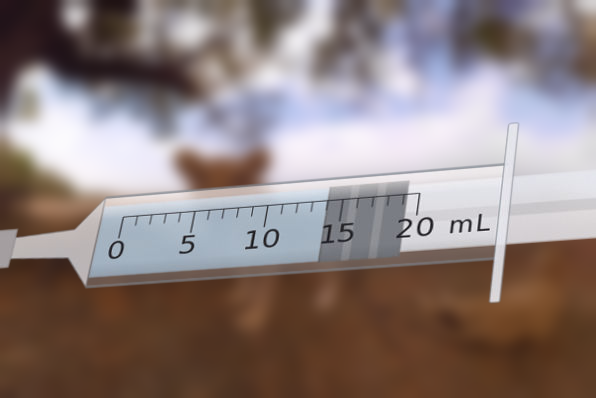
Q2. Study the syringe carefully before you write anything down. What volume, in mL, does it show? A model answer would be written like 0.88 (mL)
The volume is 14 (mL)
